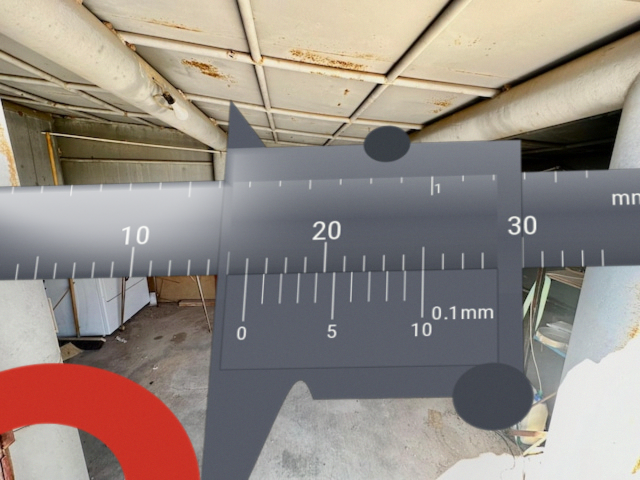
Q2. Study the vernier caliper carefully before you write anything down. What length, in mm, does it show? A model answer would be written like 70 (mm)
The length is 16.0 (mm)
